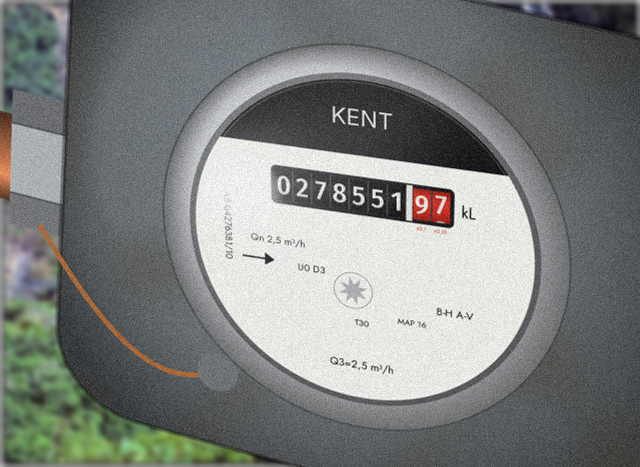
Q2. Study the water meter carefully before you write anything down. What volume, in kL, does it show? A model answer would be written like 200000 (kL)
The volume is 278551.97 (kL)
